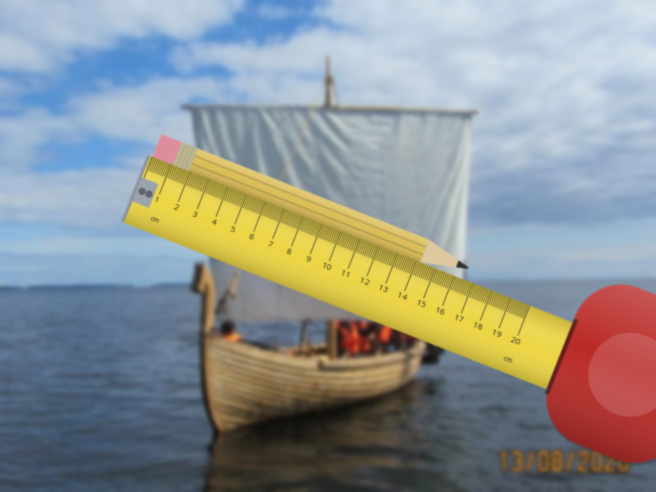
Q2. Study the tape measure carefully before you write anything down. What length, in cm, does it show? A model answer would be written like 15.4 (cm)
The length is 16.5 (cm)
